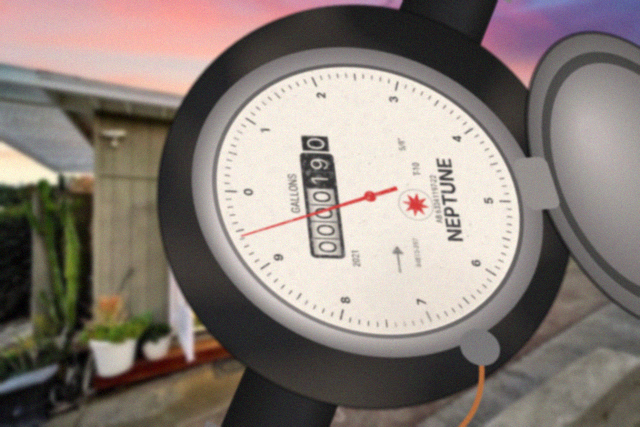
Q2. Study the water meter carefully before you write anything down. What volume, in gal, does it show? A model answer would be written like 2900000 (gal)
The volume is 189.4 (gal)
